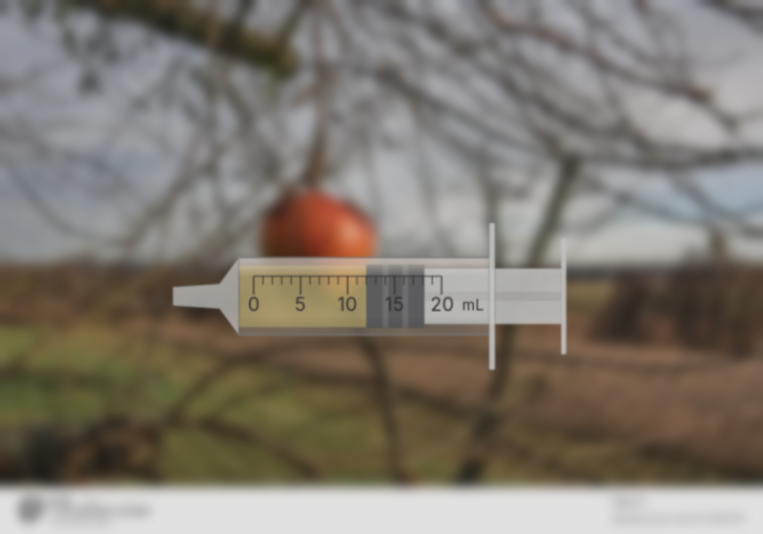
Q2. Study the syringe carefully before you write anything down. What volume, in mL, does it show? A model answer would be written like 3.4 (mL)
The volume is 12 (mL)
